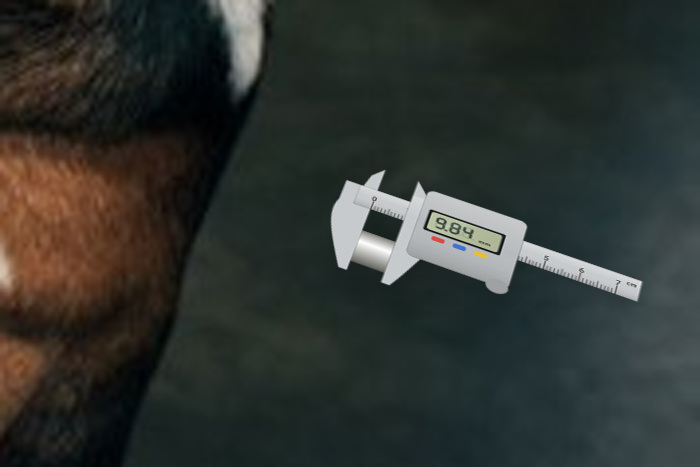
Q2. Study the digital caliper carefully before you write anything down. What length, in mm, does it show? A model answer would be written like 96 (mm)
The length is 9.84 (mm)
